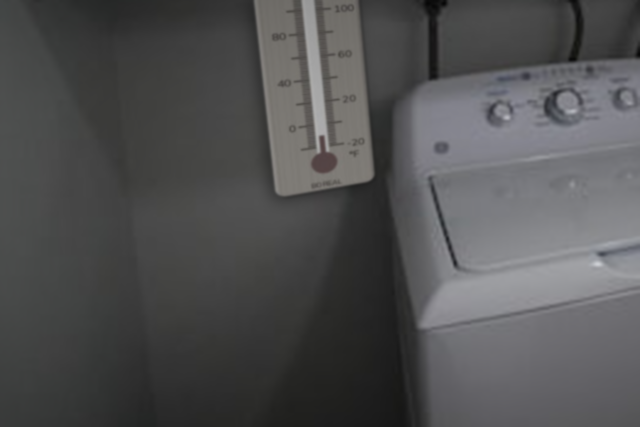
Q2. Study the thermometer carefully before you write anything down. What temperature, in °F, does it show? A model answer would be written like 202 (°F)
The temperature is -10 (°F)
